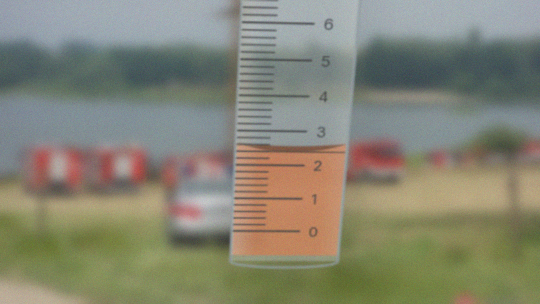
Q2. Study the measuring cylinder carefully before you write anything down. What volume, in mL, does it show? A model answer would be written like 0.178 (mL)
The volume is 2.4 (mL)
